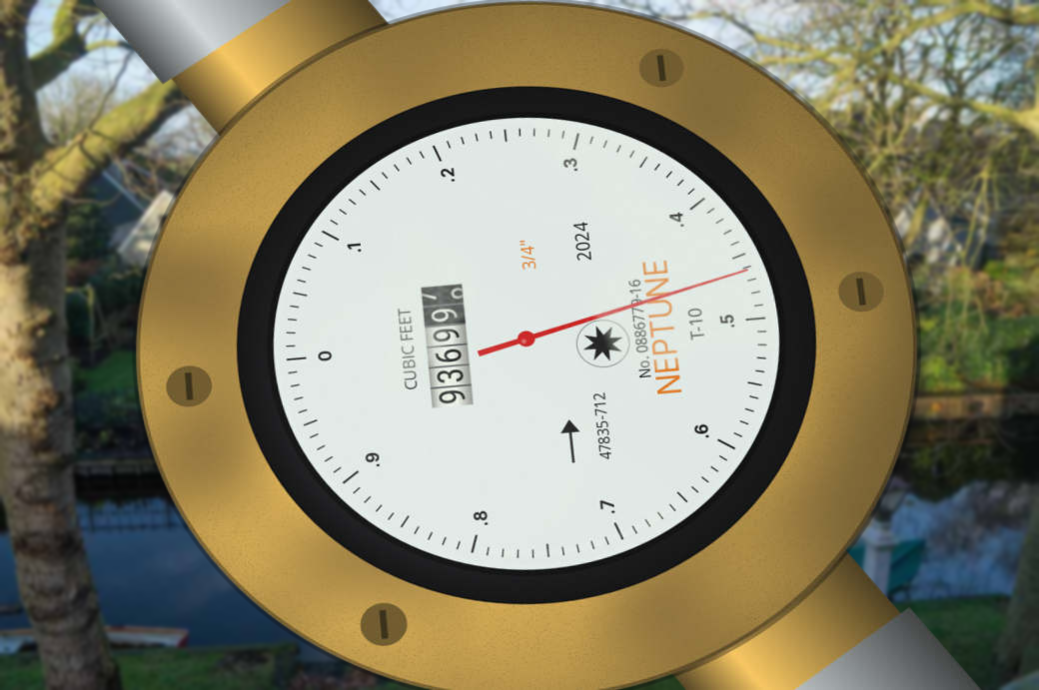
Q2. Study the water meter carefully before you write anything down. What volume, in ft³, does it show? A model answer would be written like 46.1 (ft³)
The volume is 936997.46 (ft³)
